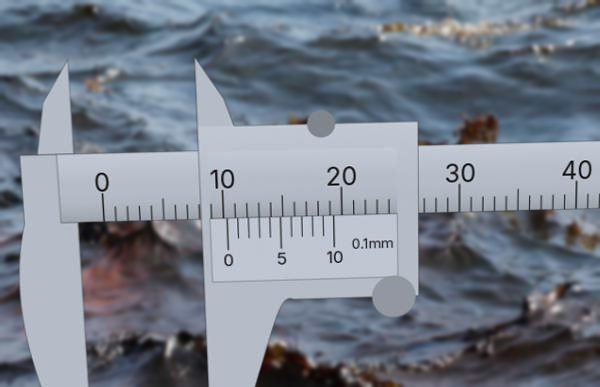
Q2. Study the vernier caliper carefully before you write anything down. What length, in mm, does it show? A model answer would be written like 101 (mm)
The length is 10.3 (mm)
